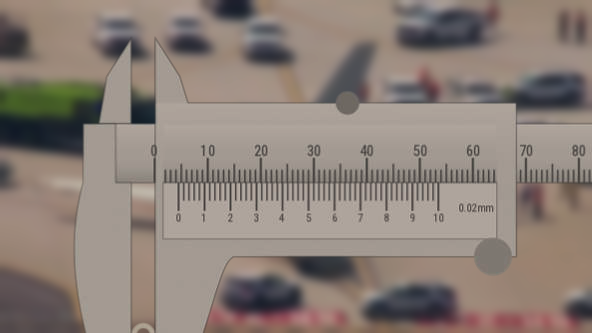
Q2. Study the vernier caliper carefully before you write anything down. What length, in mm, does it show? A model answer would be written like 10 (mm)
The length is 4.5 (mm)
